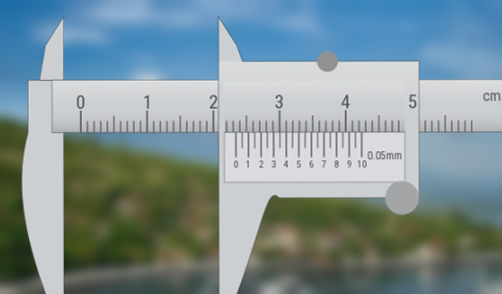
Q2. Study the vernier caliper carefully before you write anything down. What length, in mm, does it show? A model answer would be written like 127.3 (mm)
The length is 23.4 (mm)
